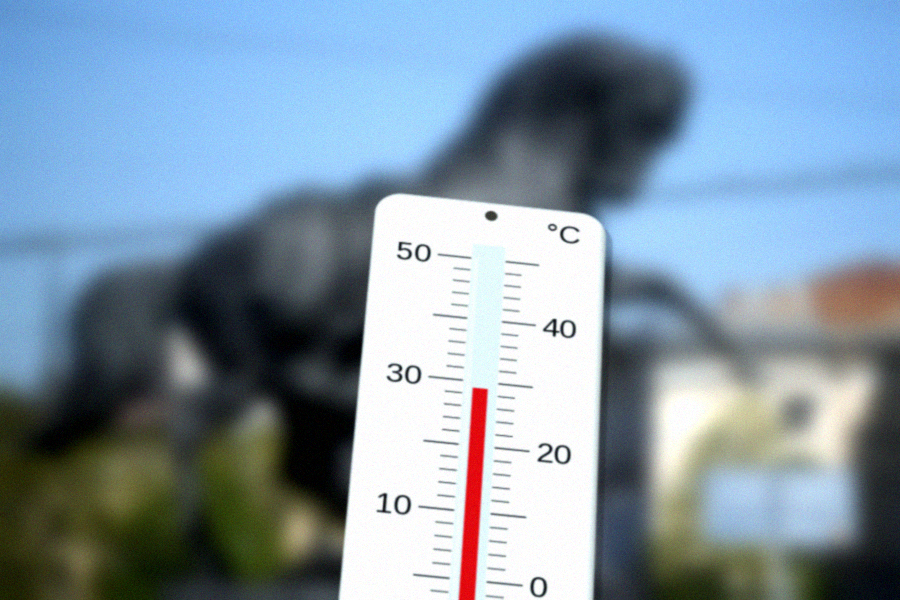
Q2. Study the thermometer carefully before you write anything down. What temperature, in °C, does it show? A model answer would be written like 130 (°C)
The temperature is 29 (°C)
